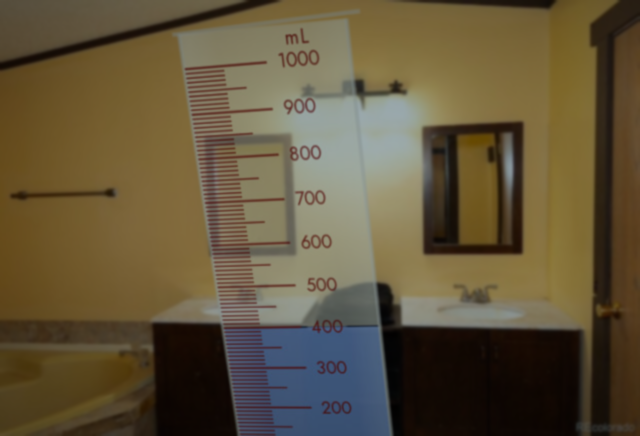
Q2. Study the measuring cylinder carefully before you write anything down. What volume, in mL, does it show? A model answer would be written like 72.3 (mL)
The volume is 400 (mL)
